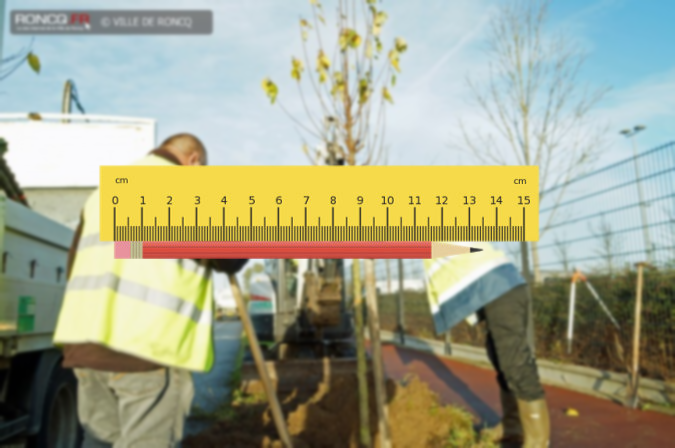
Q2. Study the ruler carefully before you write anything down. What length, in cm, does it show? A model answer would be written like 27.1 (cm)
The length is 13.5 (cm)
